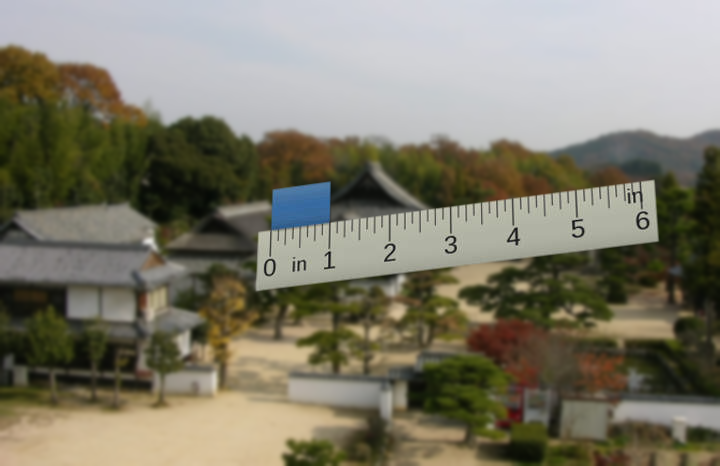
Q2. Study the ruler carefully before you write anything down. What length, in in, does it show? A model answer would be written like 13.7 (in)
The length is 1 (in)
